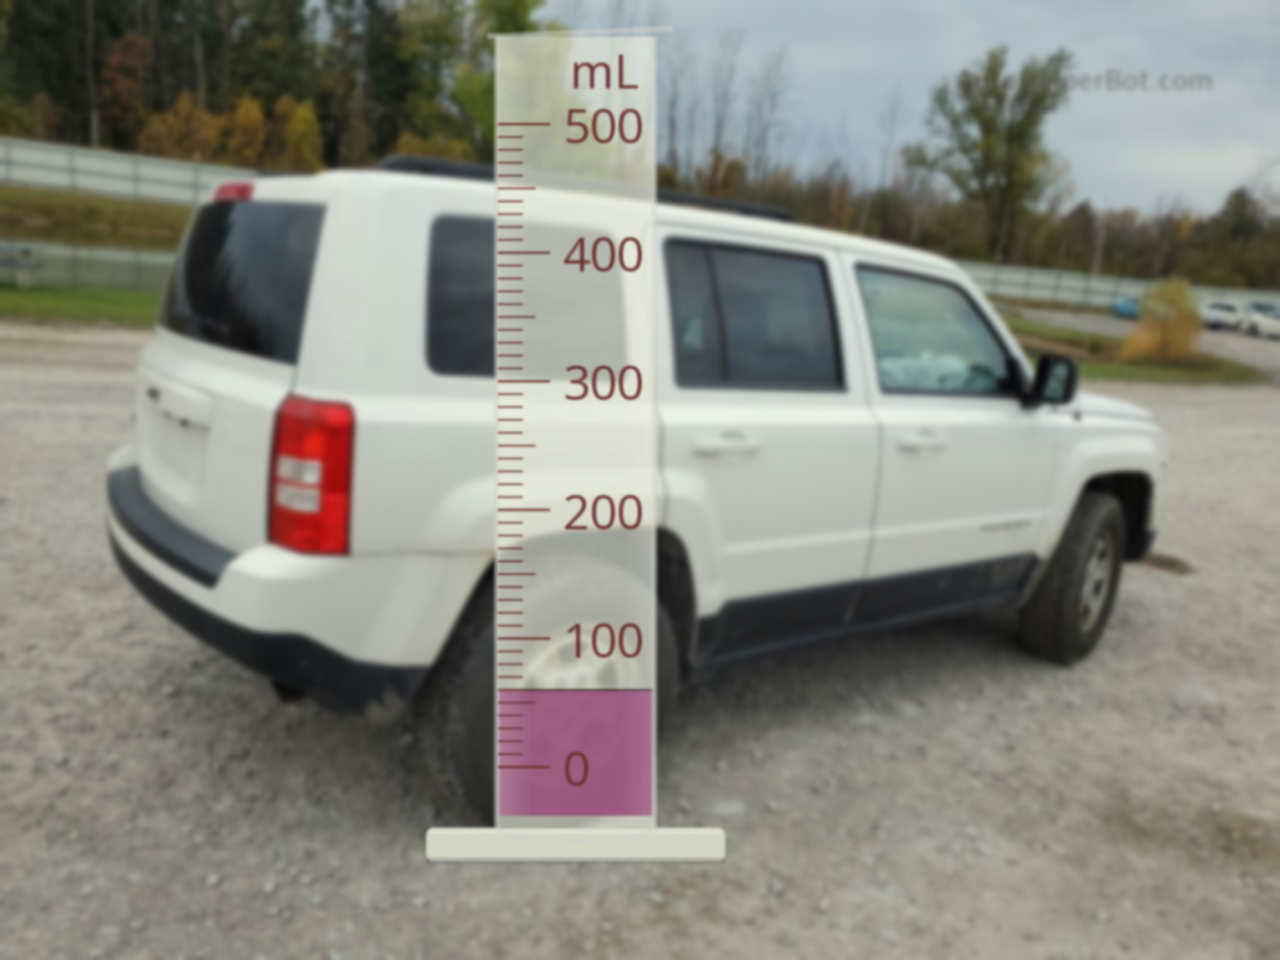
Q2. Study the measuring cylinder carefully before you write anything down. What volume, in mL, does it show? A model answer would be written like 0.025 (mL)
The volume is 60 (mL)
